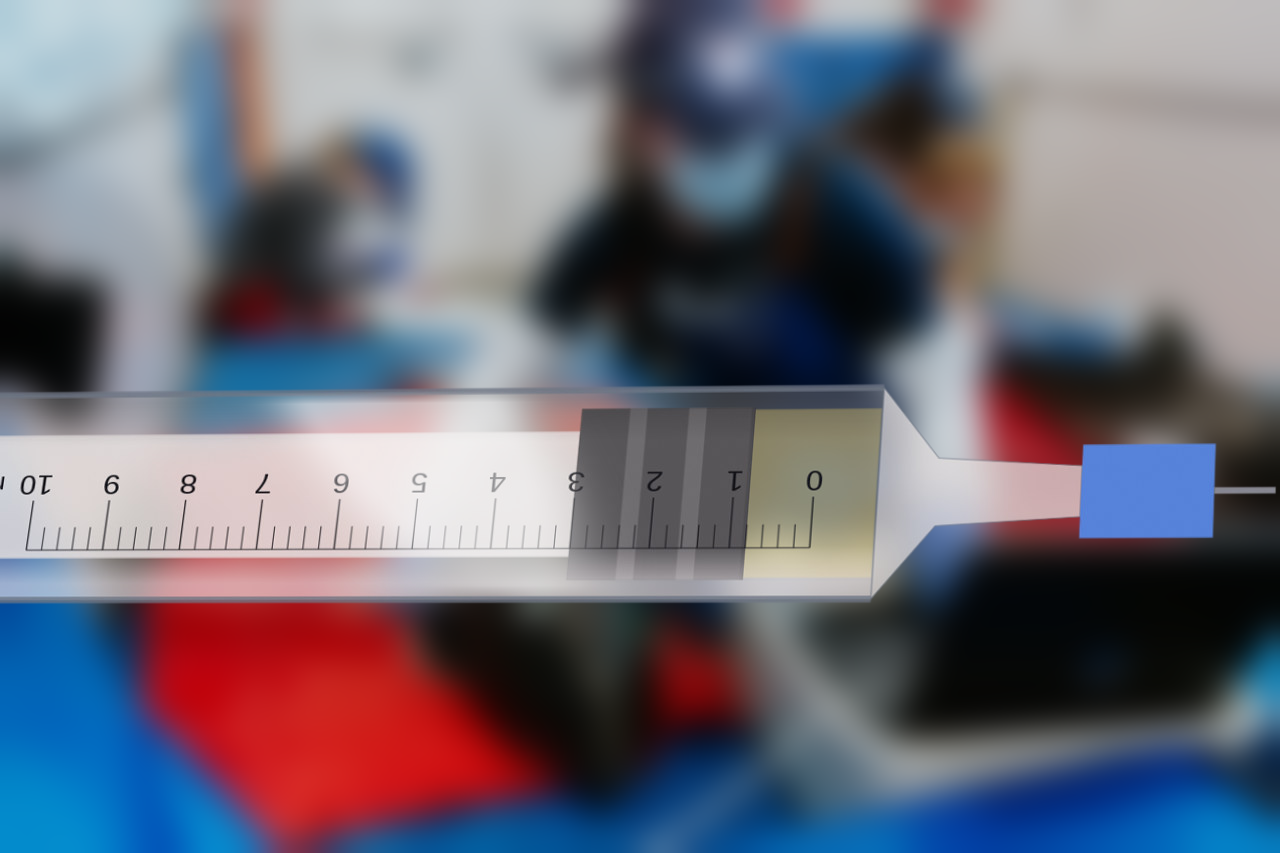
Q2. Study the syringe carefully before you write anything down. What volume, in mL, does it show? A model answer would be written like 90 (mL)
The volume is 0.8 (mL)
